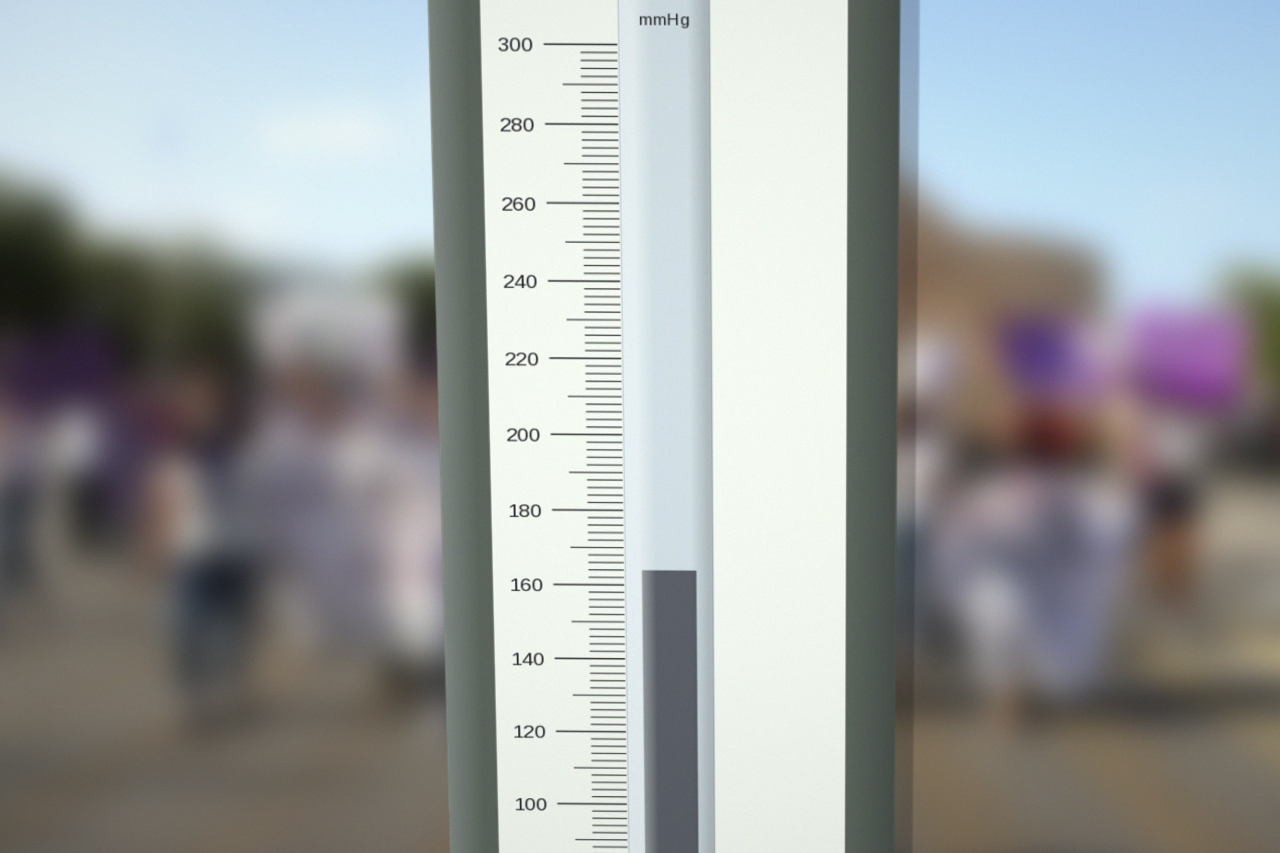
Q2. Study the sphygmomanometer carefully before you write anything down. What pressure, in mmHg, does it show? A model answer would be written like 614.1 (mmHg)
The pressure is 164 (mmHg)
